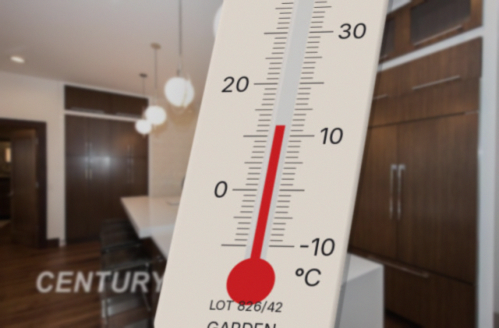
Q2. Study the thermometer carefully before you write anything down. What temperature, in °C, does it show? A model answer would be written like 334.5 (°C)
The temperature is 12 (°C)
